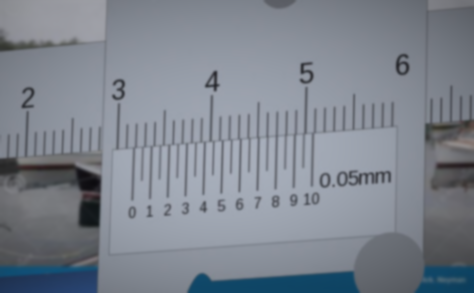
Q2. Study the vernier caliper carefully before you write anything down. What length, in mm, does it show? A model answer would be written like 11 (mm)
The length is 31.8 (mm)
